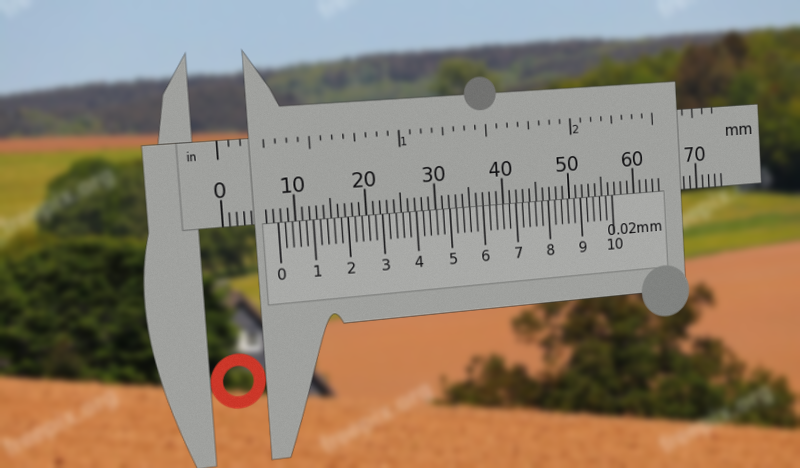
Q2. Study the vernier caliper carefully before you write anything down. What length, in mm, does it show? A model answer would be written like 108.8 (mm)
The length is 7.6 (mm)
